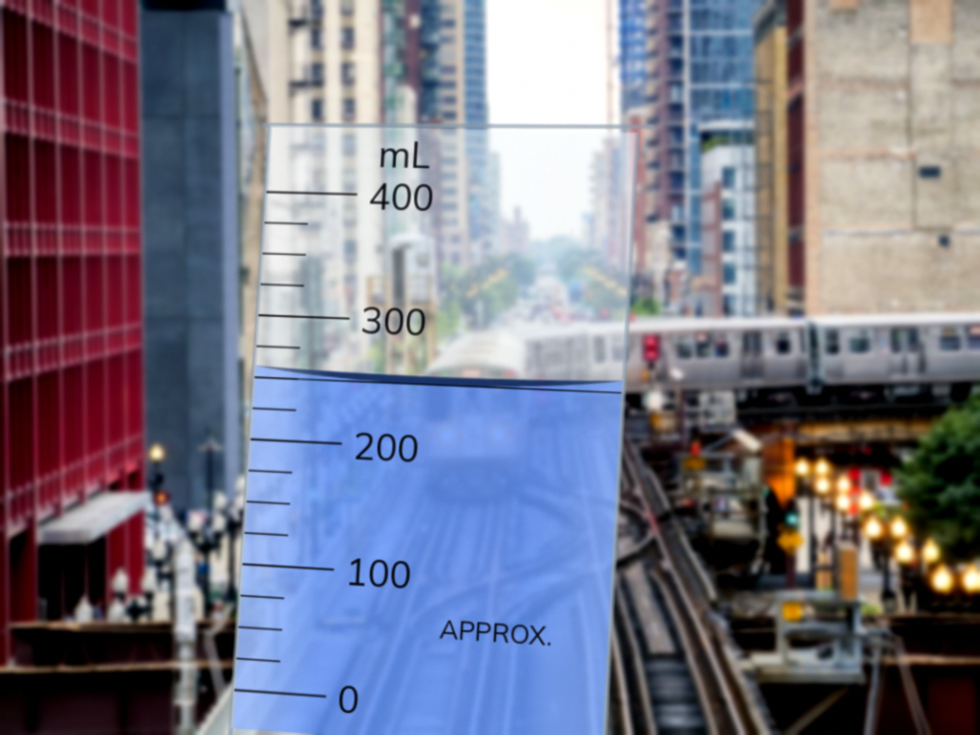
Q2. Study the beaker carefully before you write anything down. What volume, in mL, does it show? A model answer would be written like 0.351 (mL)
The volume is 250 (mL)
